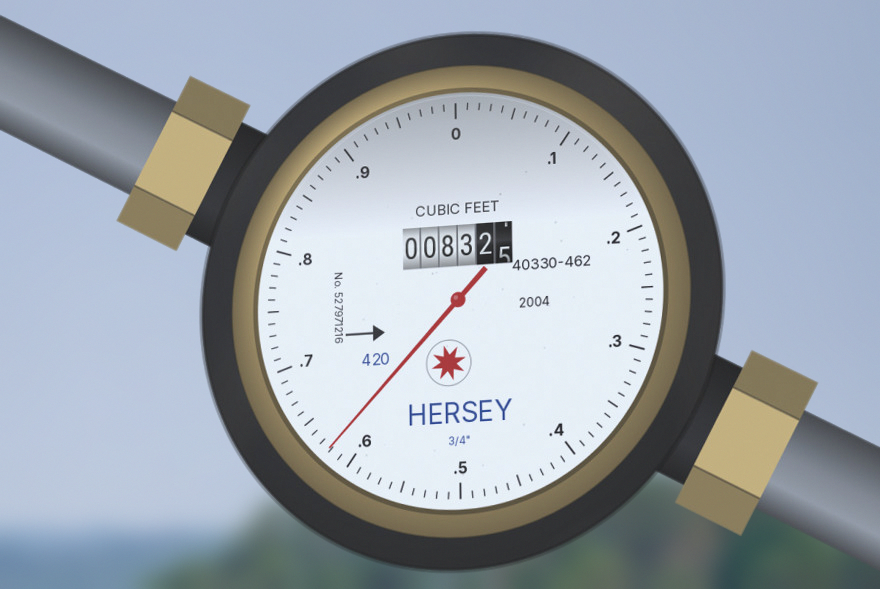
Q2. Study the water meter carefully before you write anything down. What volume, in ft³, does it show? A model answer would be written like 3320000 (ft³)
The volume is 8324.62 (ft³)
